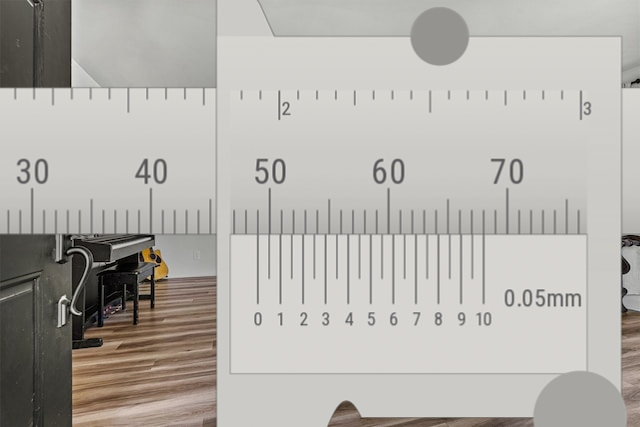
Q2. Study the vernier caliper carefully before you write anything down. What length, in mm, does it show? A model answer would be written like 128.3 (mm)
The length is 49.0 (mm)
